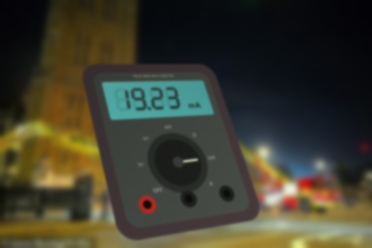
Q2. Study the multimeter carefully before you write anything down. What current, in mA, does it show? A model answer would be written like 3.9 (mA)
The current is 19.23 (mA)
